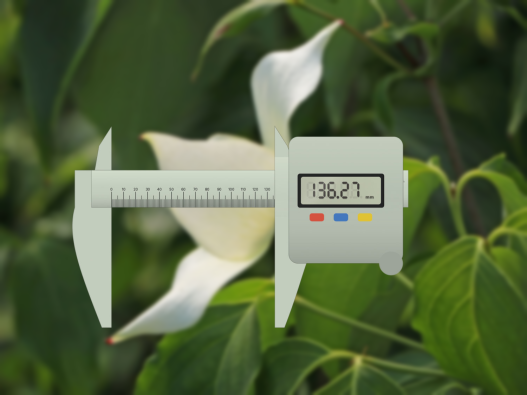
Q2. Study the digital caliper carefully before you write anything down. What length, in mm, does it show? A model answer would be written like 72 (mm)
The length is 136.27 (mm)
